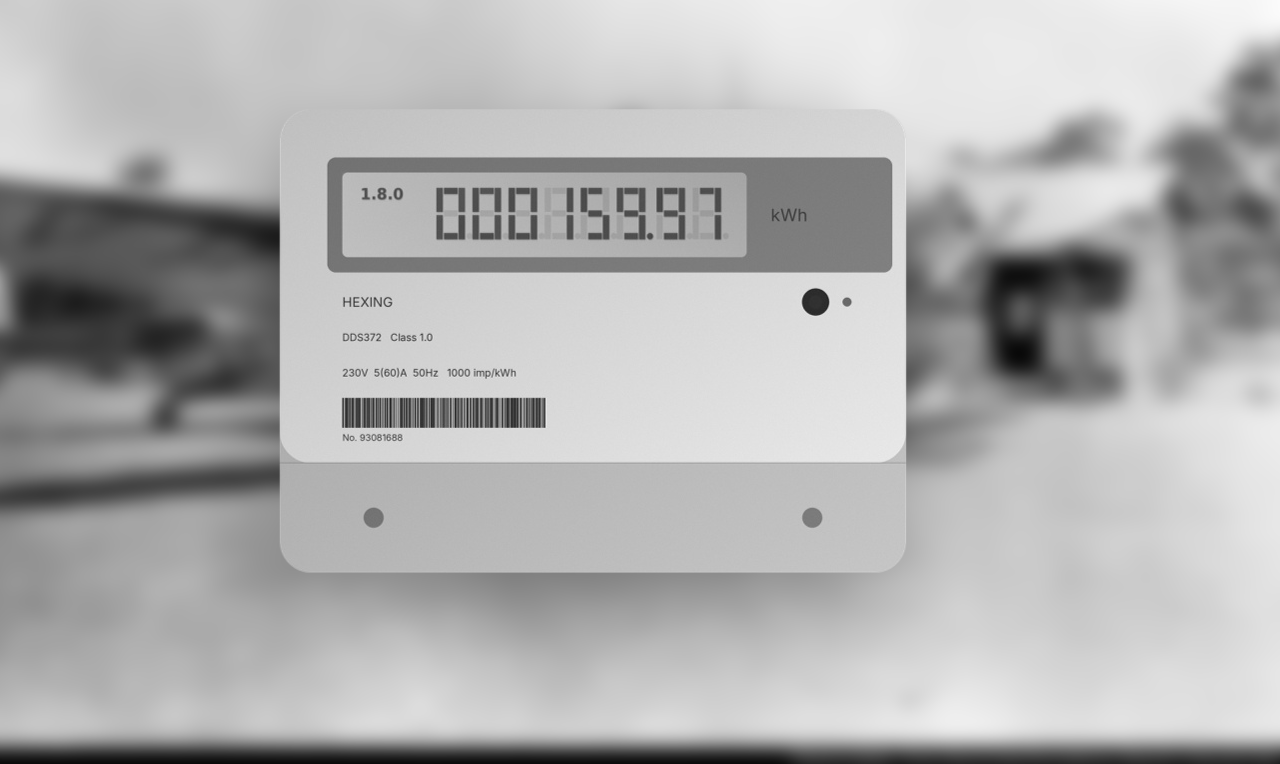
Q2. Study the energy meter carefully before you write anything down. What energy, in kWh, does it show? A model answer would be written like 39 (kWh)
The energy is 159.97 (kWh)
